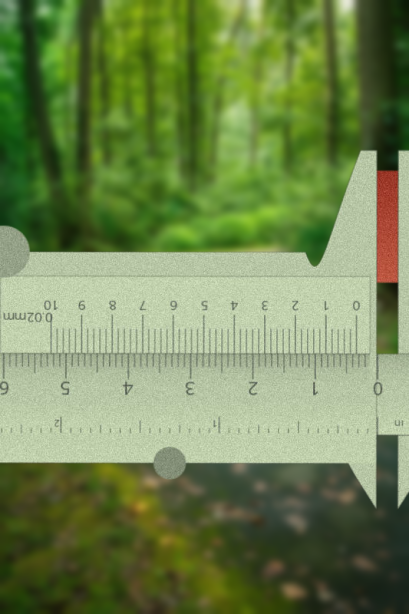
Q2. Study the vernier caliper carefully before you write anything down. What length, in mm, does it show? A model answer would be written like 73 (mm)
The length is 3.4 (mm)
